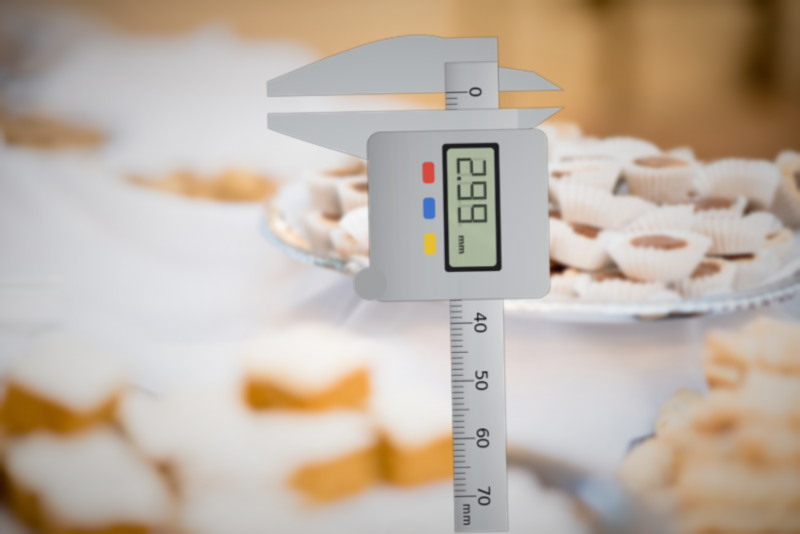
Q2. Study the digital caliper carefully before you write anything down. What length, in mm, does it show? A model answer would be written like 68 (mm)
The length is 2.99 (mm)
